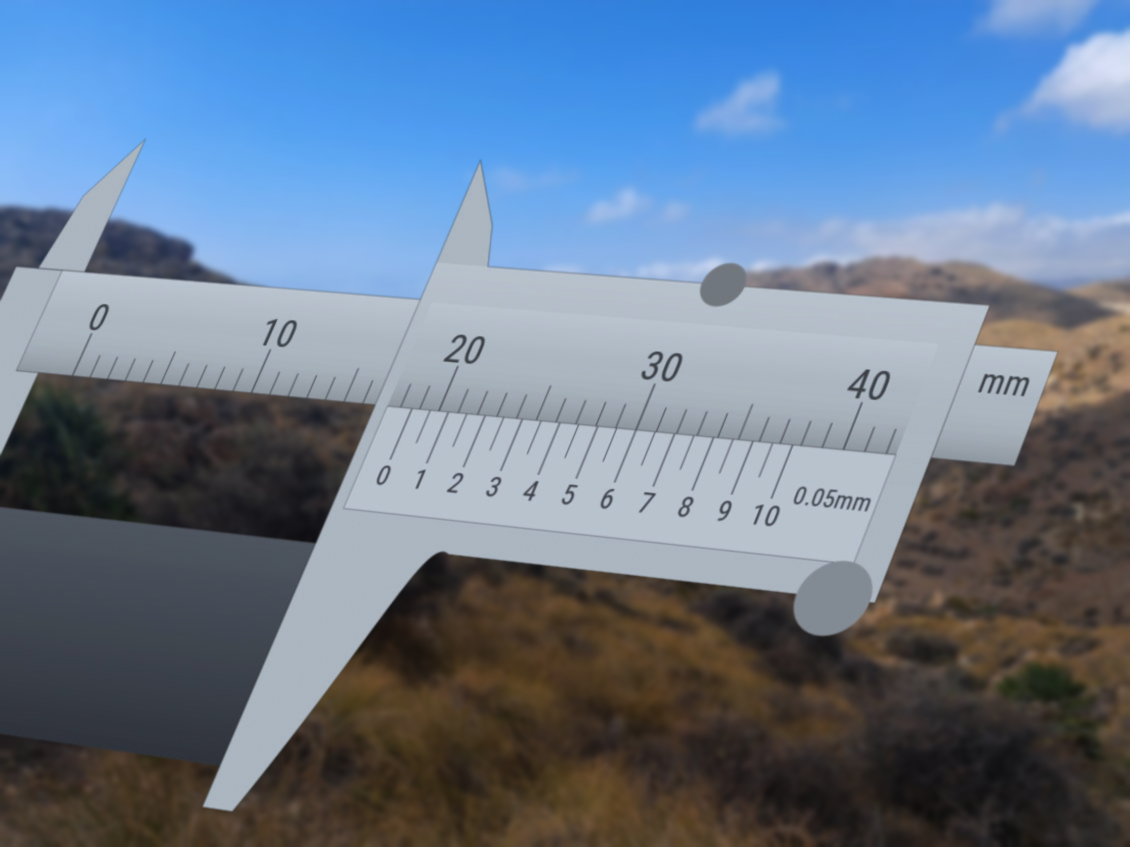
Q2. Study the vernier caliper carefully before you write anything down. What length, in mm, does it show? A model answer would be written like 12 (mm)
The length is 18.6 (mm)
